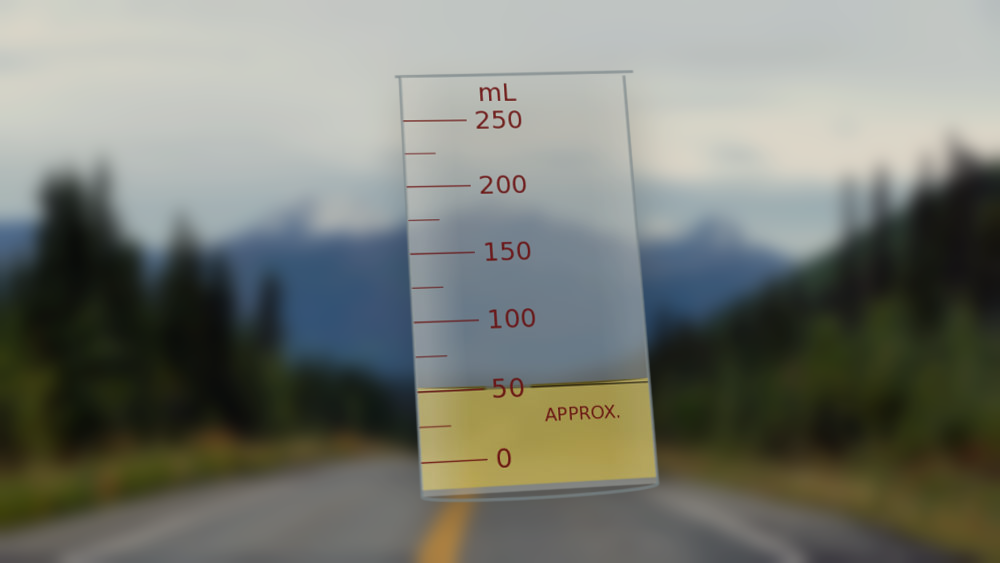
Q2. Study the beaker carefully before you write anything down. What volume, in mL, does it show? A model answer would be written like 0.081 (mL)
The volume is 50 (mL)
